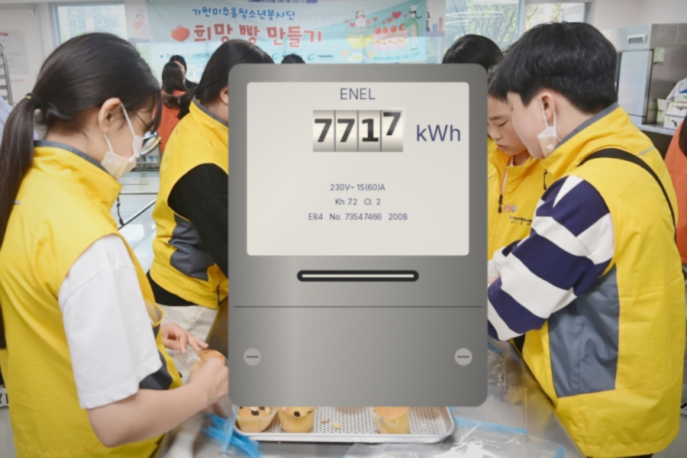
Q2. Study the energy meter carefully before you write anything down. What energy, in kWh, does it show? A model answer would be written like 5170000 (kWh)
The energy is 7717 (kWh)
